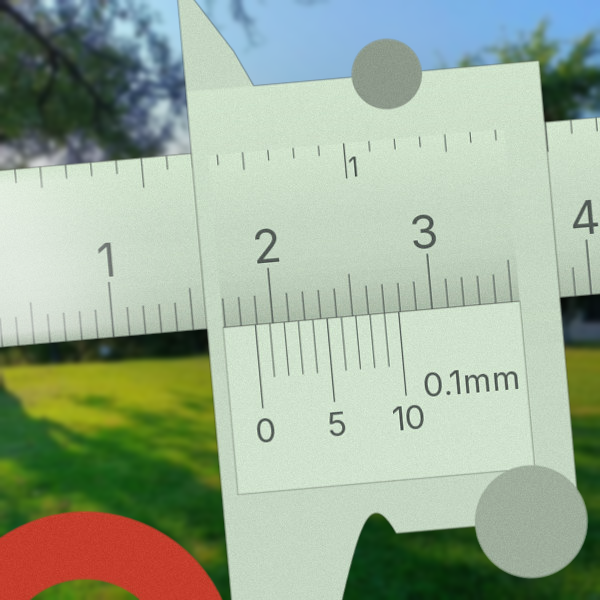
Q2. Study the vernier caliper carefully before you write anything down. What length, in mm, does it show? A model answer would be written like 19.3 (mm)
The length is 18.9 (mm)
